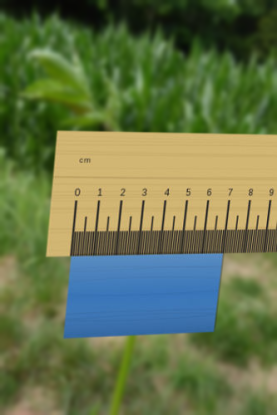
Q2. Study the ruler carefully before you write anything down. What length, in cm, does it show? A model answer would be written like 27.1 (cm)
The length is 7 (cm)
